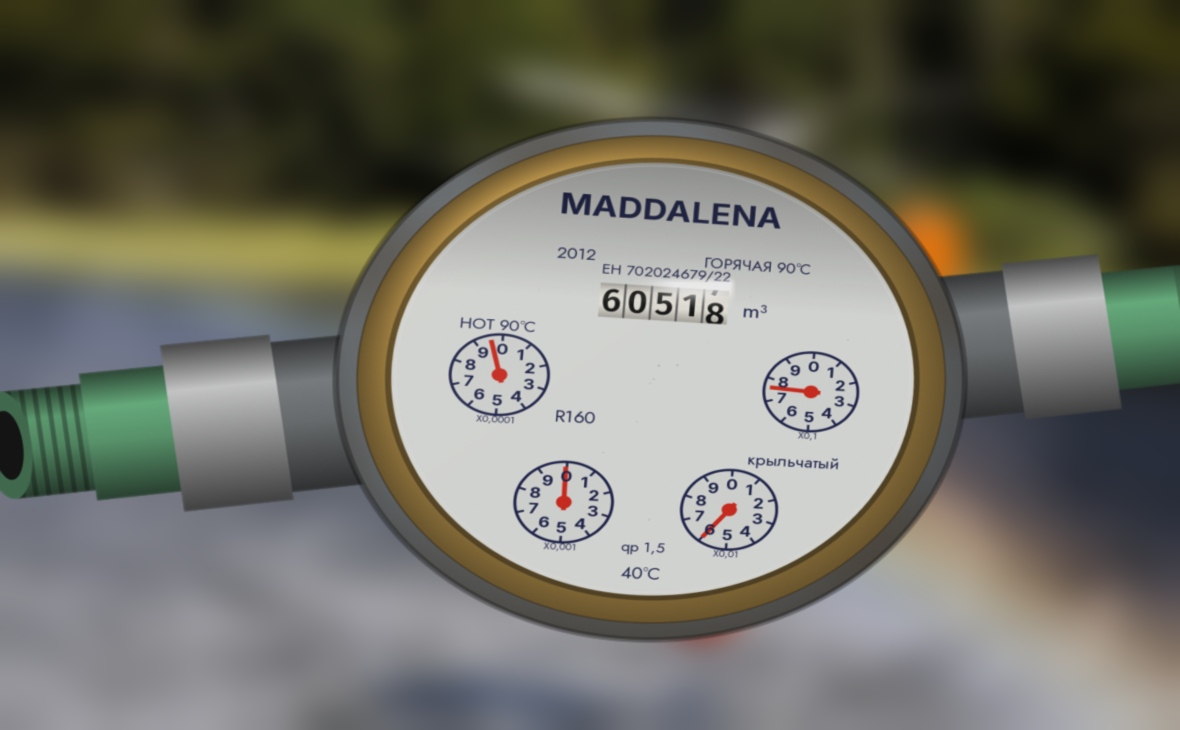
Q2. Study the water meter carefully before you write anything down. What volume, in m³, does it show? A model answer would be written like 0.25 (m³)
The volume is 60517.7599 (m³)
